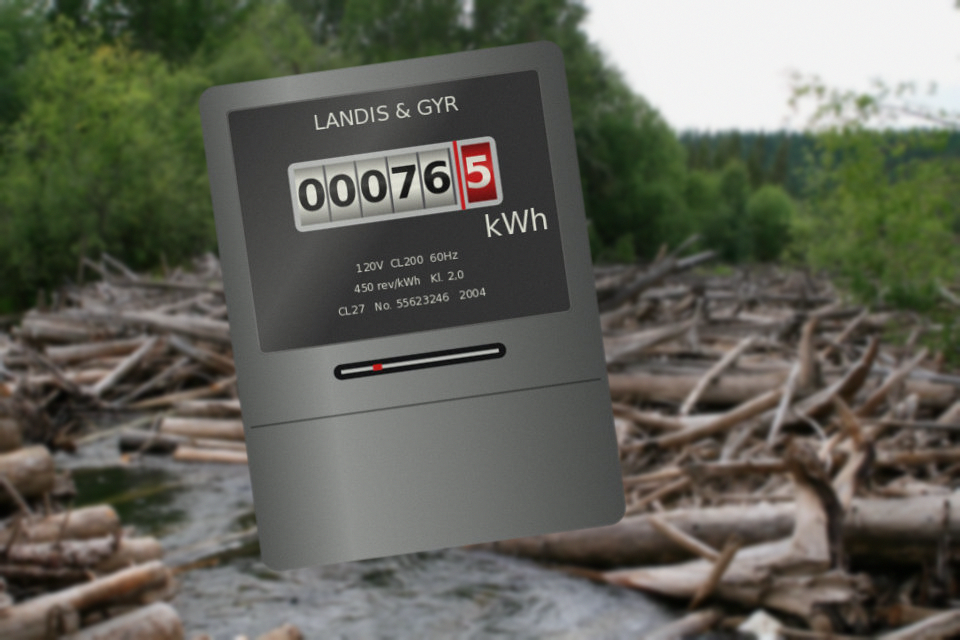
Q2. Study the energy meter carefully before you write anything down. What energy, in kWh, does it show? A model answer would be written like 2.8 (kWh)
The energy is 76.5 (kWh)
